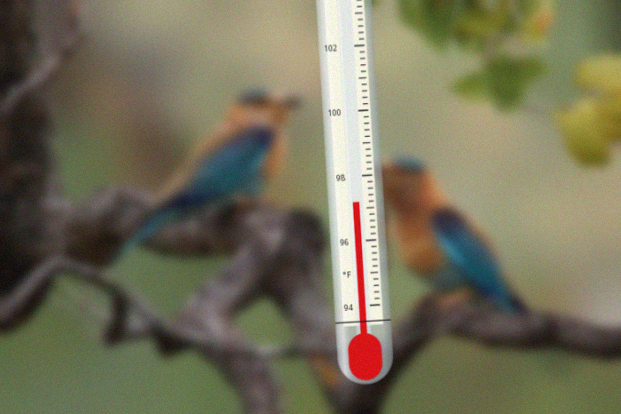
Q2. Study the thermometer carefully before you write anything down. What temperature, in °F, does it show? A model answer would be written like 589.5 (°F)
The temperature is 97.2 (°F)
